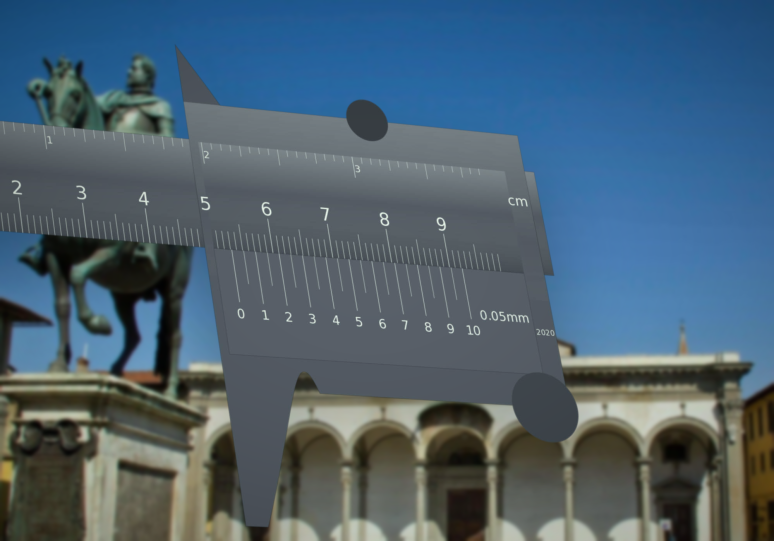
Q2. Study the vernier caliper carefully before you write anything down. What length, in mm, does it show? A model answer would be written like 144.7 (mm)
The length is 53.2 (mm)
